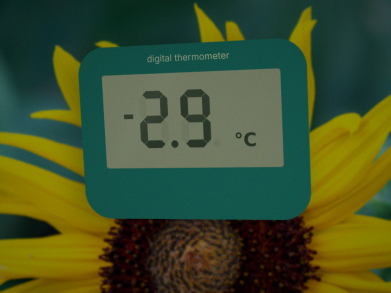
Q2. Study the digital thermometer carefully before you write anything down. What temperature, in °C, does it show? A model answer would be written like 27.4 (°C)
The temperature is -2.9 (°C)
